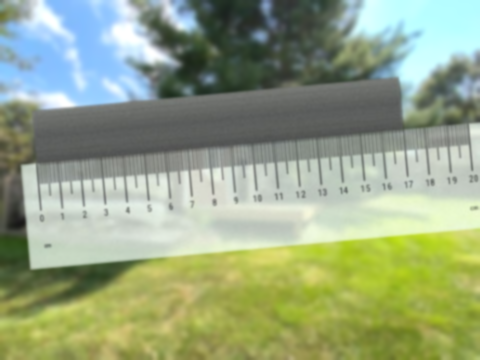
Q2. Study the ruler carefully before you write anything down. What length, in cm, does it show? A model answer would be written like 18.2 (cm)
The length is 17 (cm)
